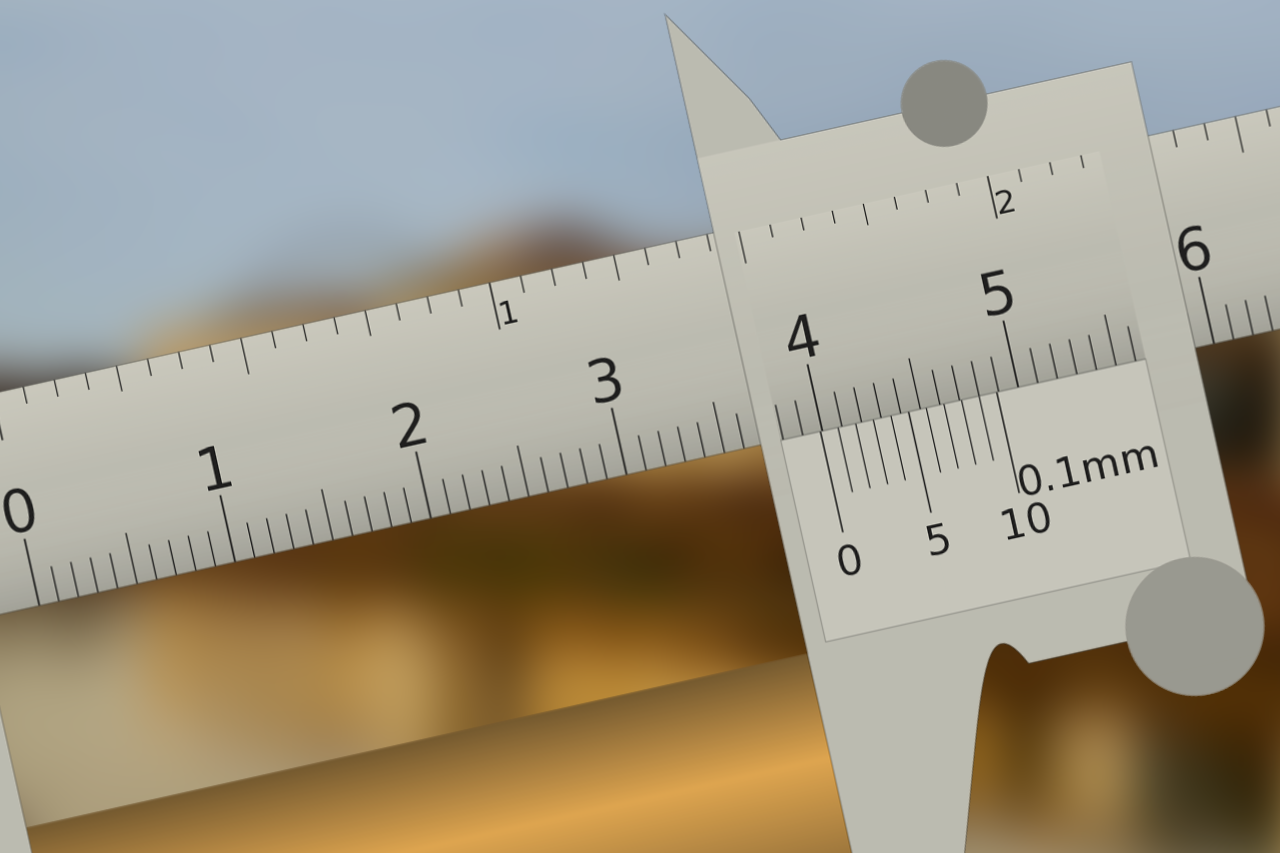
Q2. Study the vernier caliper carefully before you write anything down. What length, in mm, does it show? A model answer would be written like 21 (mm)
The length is 39.9 (mm)
